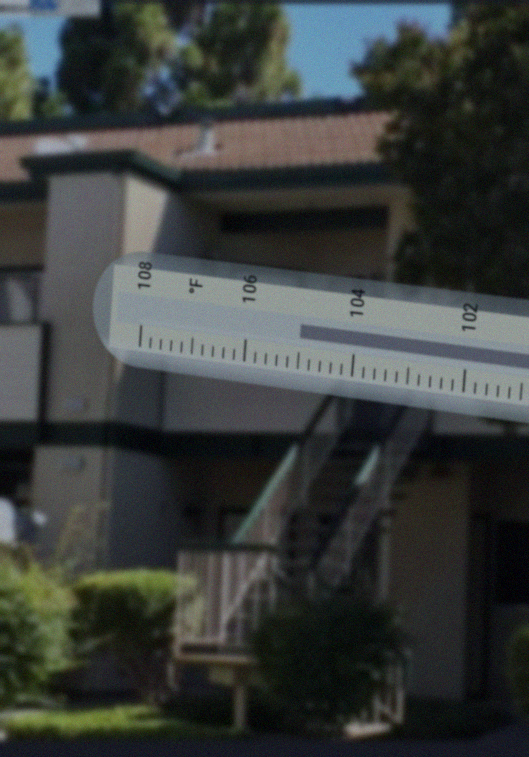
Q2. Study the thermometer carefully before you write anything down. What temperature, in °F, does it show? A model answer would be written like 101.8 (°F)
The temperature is 105 (°F)
